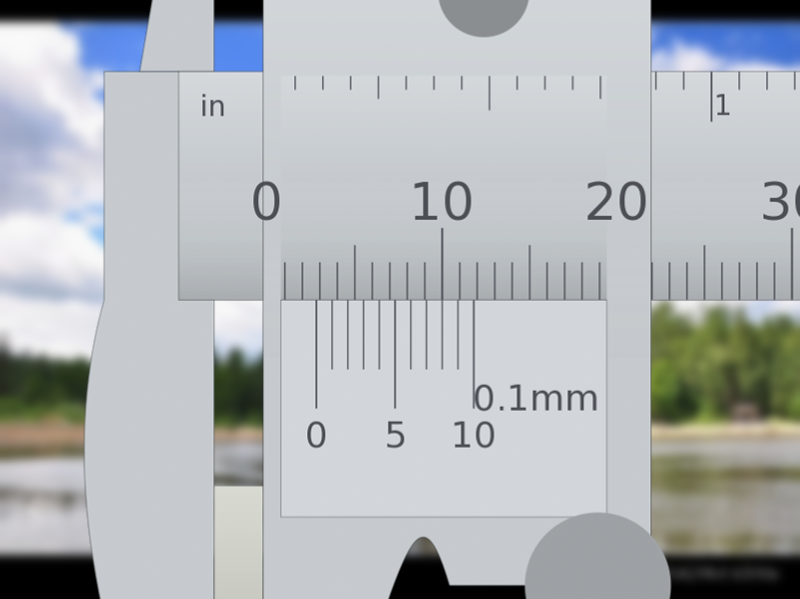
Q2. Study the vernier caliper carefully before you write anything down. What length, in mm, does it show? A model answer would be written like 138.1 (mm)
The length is 2.8 (mm)
